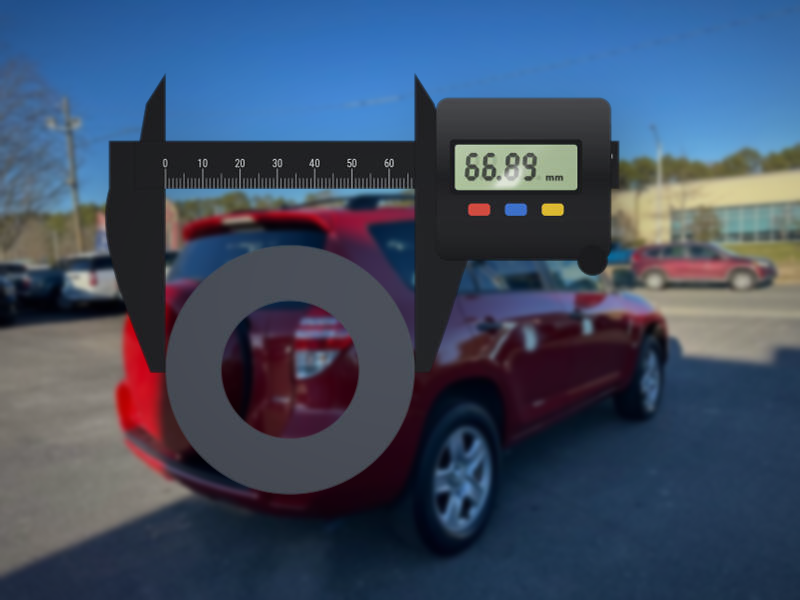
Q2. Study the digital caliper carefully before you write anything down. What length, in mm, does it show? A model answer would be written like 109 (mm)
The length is 66.89 (mm)
